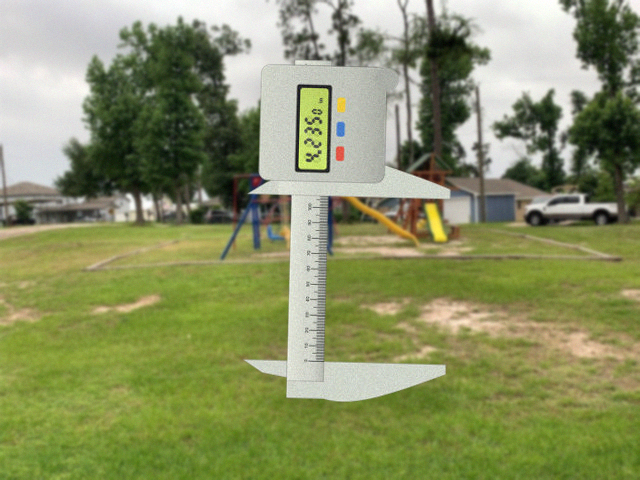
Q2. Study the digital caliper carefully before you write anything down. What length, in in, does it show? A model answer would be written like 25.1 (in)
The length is 4.2350 (in)
